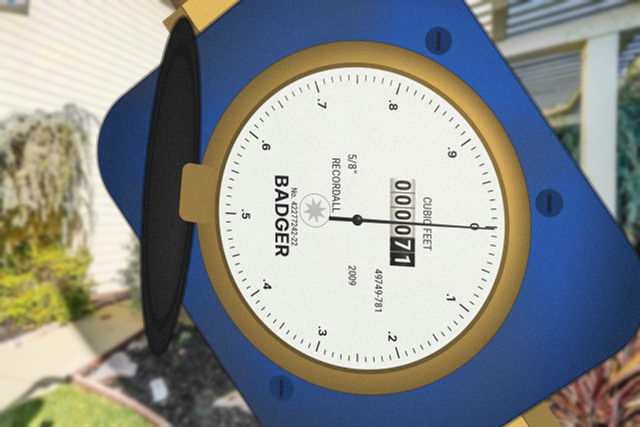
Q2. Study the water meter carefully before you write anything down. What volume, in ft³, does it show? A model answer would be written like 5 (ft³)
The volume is 71.00 (ft³)
